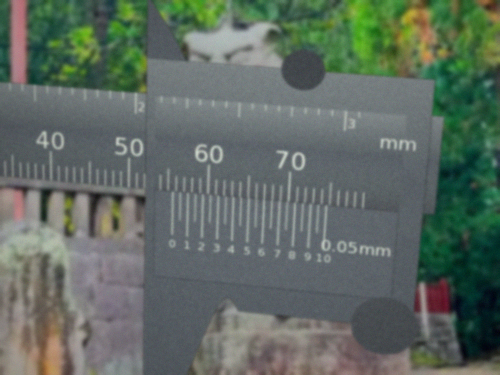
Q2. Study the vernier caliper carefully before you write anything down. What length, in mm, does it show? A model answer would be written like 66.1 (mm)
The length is 55.6 (mm)
